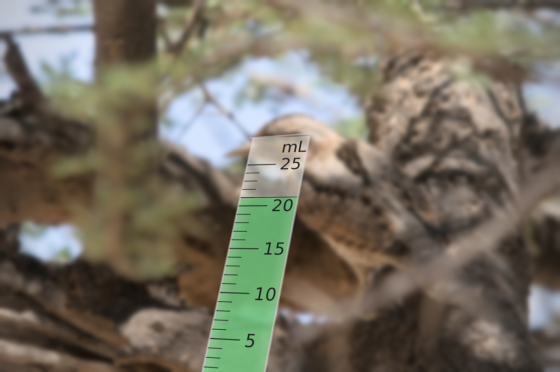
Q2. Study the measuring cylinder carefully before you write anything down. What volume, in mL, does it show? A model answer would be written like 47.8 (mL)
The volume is 21 (mL)
